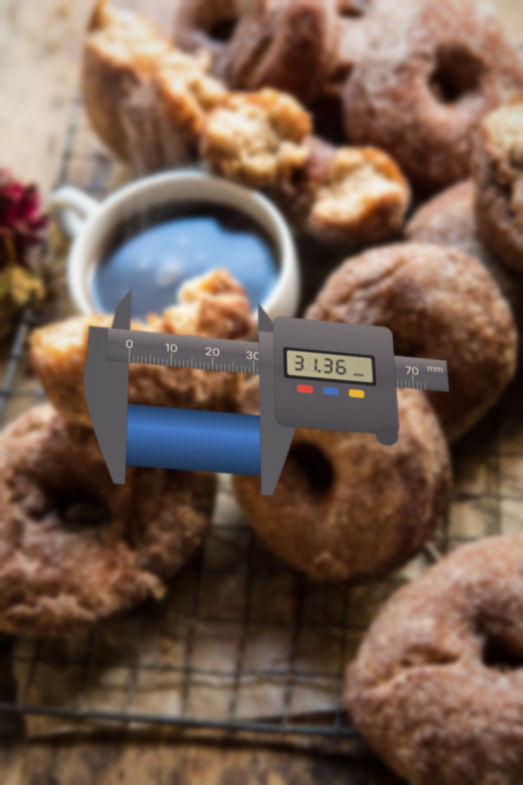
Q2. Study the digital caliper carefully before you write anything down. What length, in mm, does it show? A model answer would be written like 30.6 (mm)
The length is 31.36 (mm)
